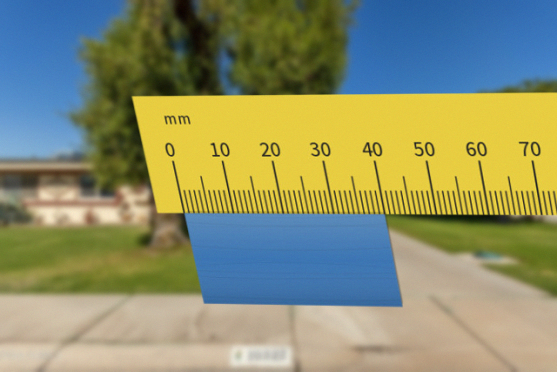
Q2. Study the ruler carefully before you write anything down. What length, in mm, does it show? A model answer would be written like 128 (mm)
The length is 40 (mm)
